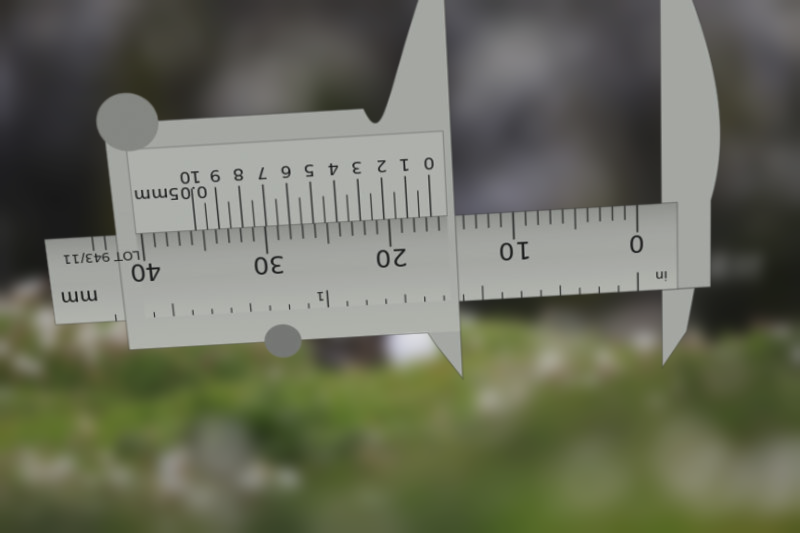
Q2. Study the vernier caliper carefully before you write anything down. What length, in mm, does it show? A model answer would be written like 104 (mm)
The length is 16.6 (mm)
